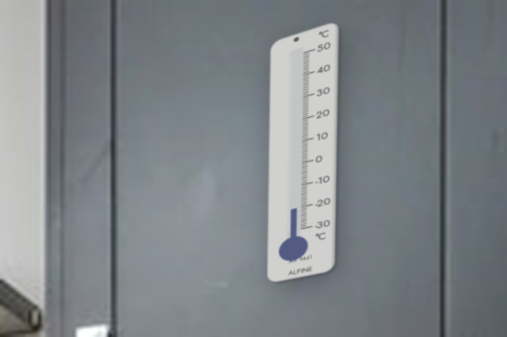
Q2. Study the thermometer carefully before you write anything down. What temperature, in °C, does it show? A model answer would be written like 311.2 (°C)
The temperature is -20 (°C)
